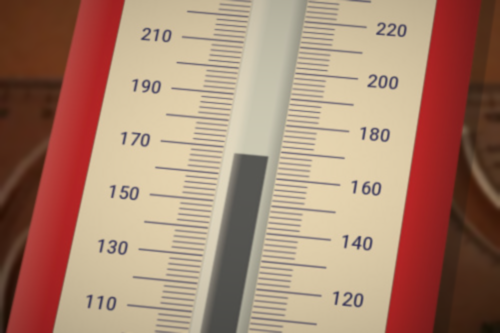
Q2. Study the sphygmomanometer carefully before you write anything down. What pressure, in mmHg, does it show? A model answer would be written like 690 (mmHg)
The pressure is 168 (mmHg)
